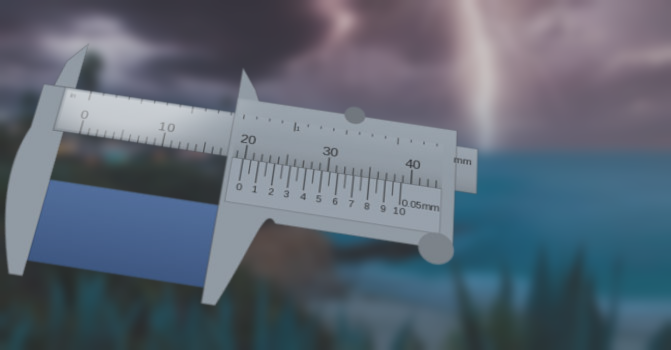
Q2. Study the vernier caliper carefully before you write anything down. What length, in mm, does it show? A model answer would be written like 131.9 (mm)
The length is 19.8 (mm)
